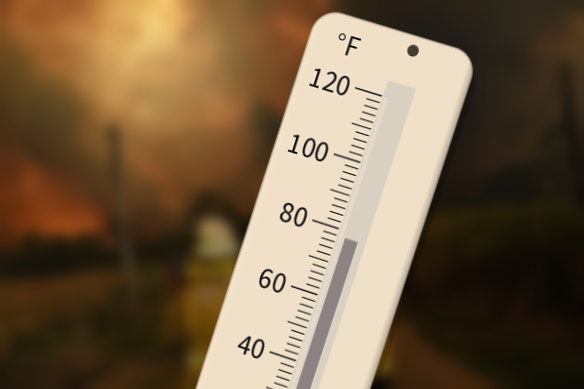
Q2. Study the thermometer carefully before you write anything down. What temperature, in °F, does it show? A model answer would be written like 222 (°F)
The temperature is 78 (°F)
